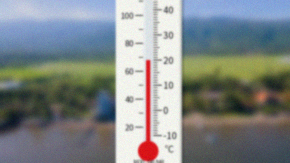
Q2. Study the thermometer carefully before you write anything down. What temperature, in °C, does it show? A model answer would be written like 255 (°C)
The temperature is 20 (°C)
